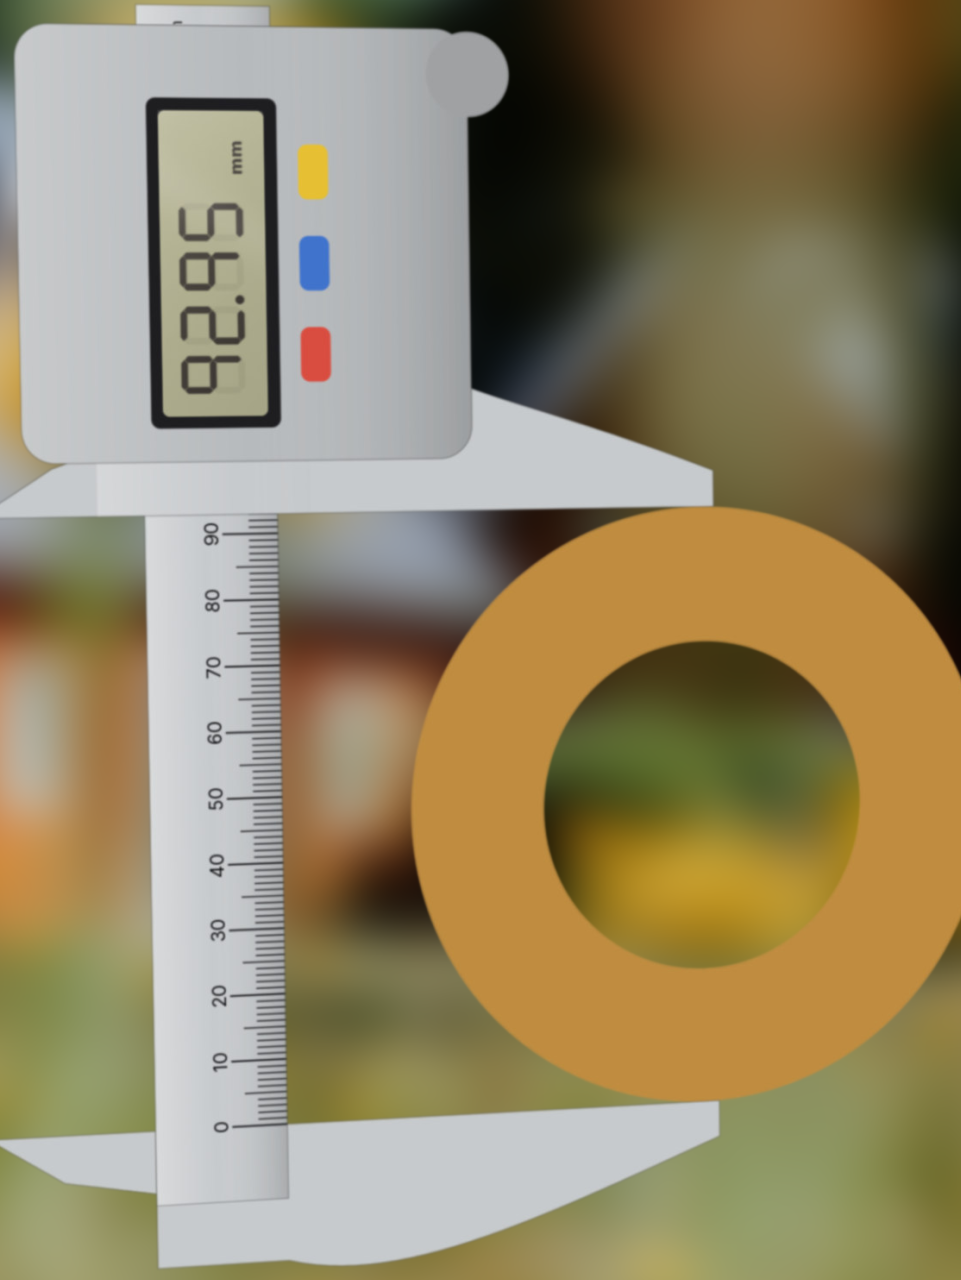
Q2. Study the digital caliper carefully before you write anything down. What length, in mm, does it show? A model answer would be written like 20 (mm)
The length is 92.95 (mm)
